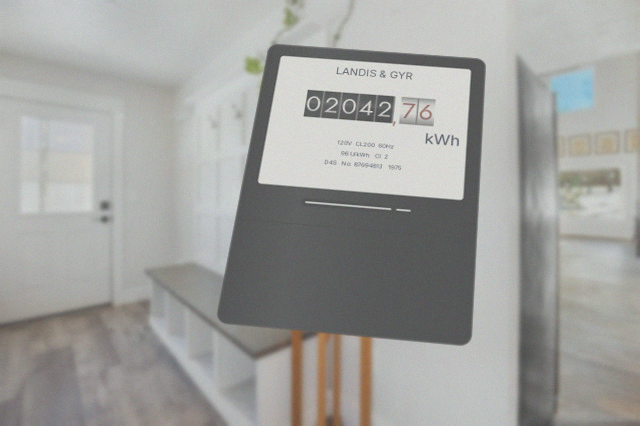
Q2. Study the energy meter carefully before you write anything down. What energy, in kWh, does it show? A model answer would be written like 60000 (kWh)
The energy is 2042.76 (kWh)
